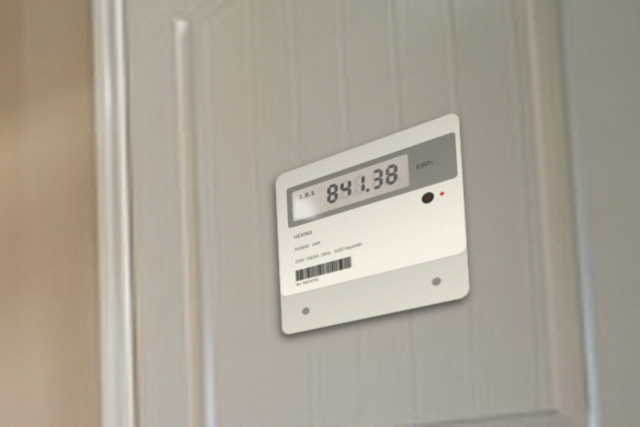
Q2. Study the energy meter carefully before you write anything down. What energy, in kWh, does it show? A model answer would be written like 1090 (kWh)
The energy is 841.38 (kWh)
